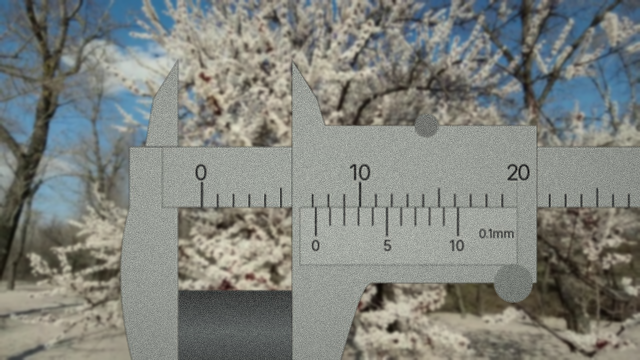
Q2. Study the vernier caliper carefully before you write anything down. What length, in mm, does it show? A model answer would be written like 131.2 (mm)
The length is 7.2 (mm)
